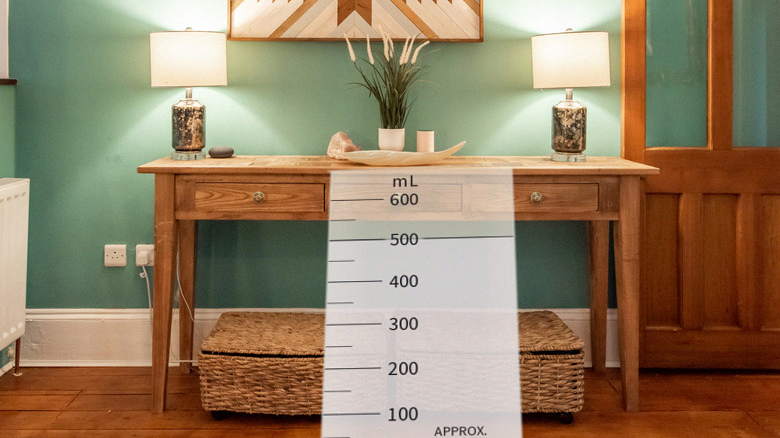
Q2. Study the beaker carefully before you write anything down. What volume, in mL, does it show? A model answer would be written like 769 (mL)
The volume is 500 (mL)
